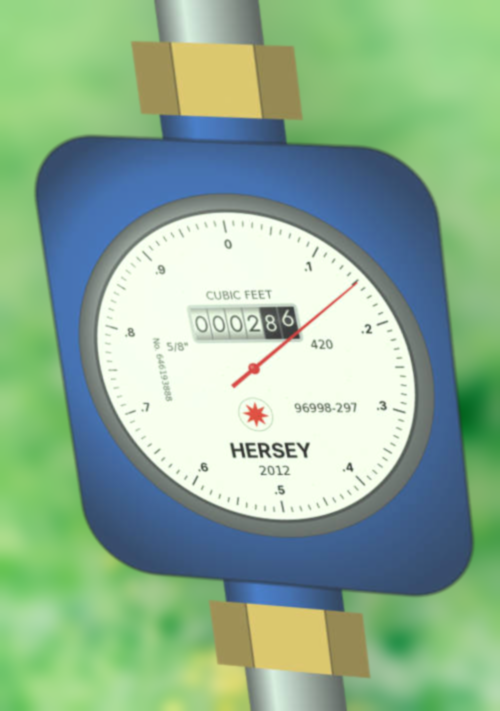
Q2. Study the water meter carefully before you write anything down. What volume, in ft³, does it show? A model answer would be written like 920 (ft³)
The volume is 286.15 (ft³)
